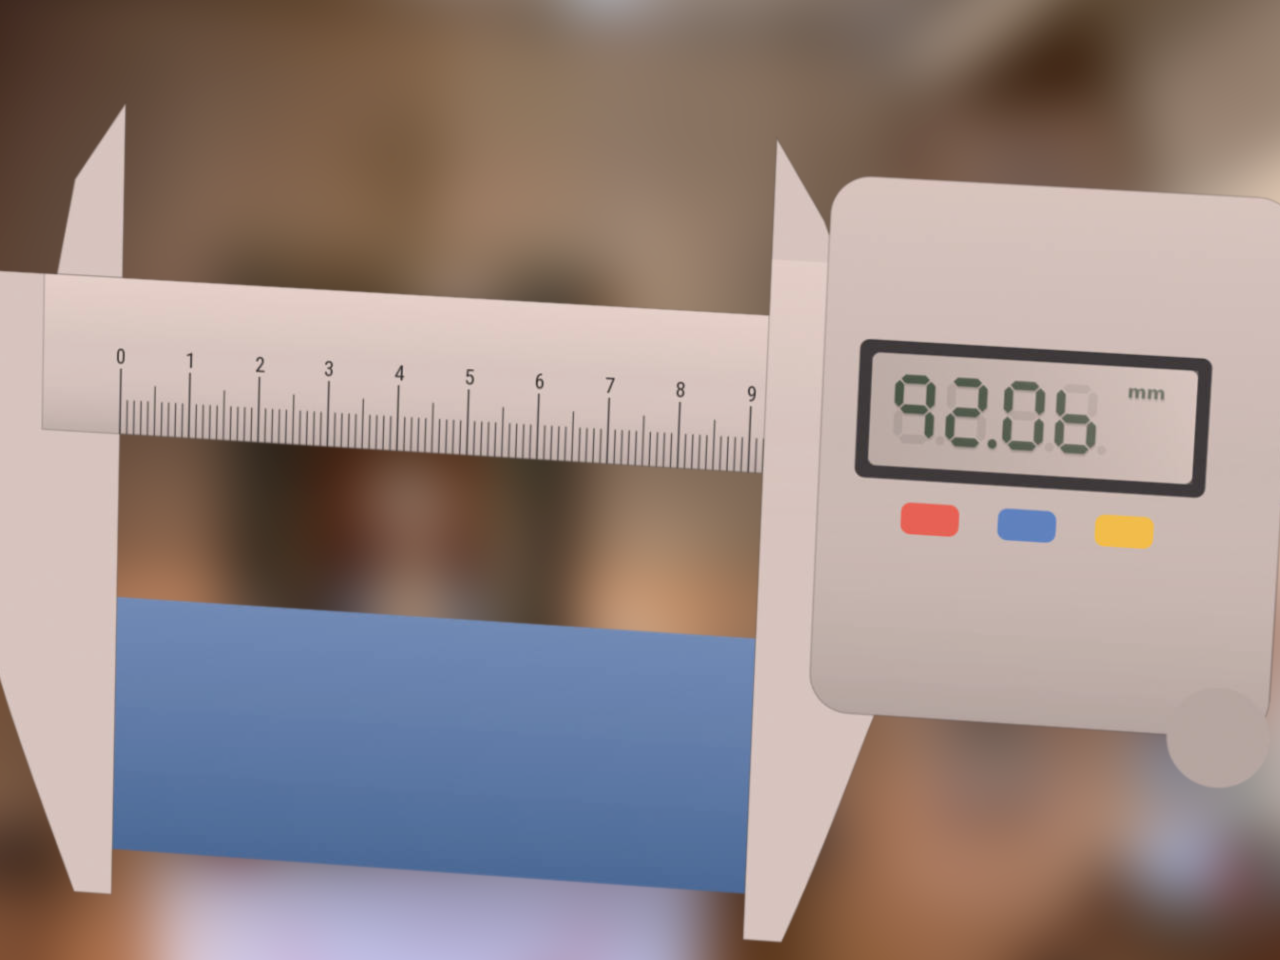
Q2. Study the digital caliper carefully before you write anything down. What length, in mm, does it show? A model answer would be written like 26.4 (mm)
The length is 92.06 (mm)
